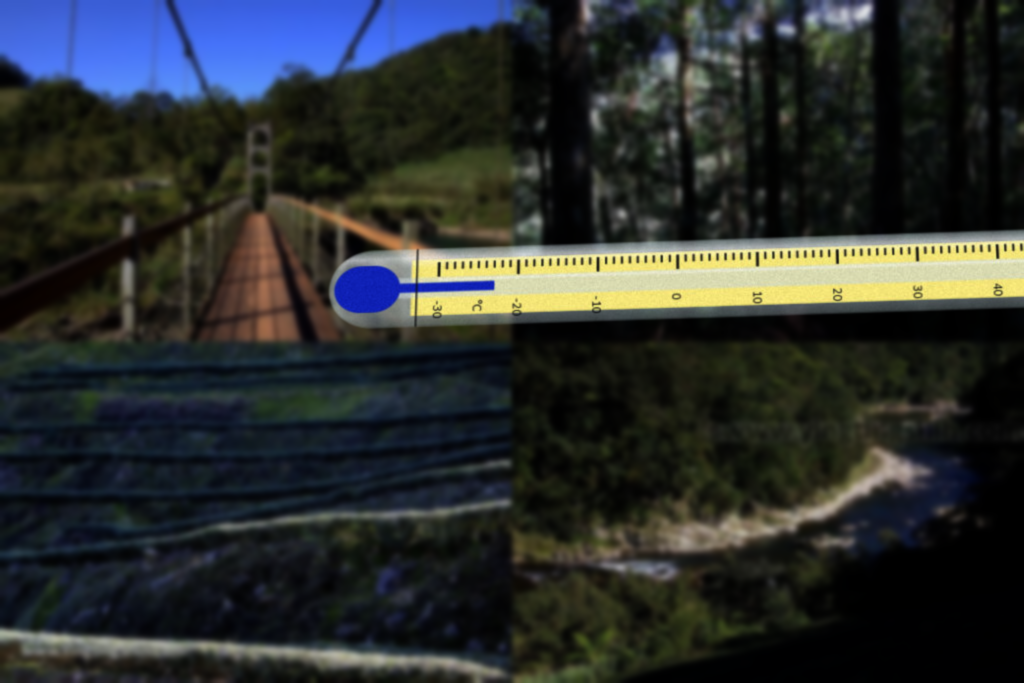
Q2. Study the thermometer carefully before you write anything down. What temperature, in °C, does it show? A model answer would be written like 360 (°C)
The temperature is -23 (°C)
